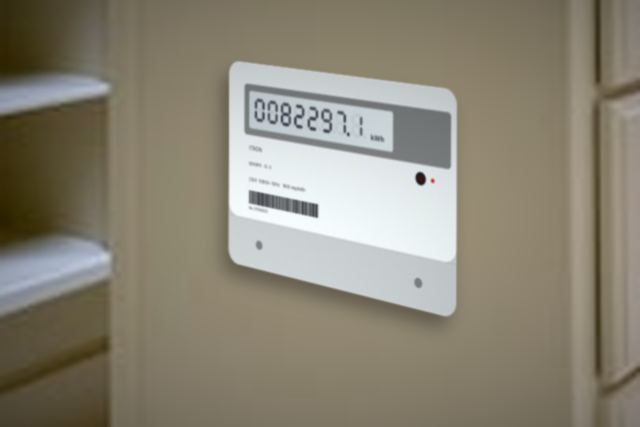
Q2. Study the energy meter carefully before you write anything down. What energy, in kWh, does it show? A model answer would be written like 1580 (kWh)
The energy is 82297.1 (kWh)
